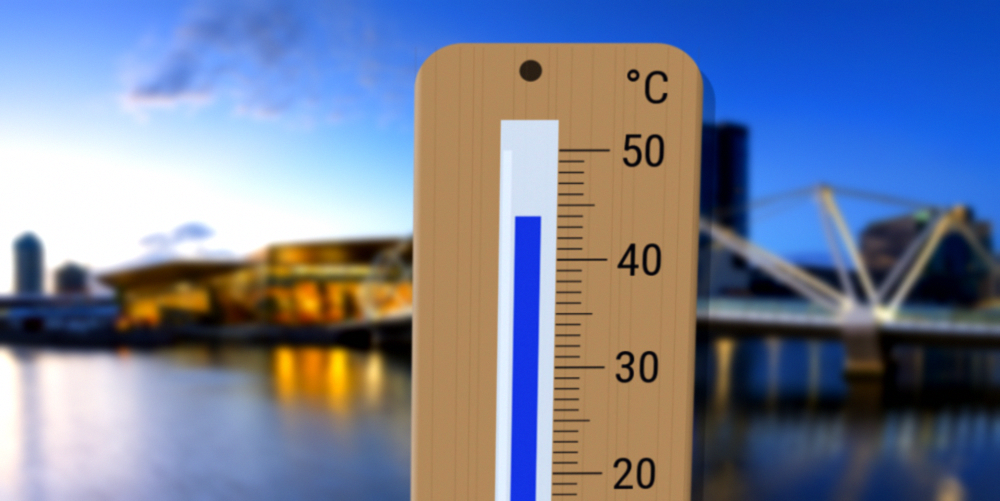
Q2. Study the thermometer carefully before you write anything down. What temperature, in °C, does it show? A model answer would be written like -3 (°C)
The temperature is 44 (°C)
